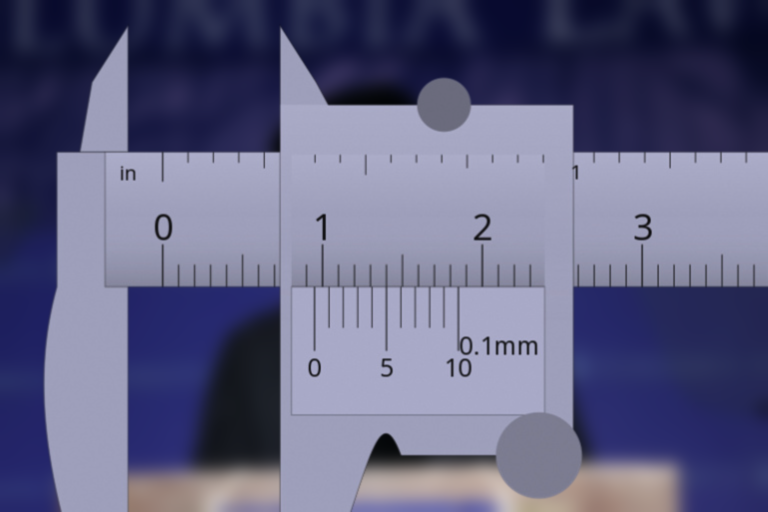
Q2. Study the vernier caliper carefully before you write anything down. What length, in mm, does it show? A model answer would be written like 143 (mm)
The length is 9.5 (mm)
